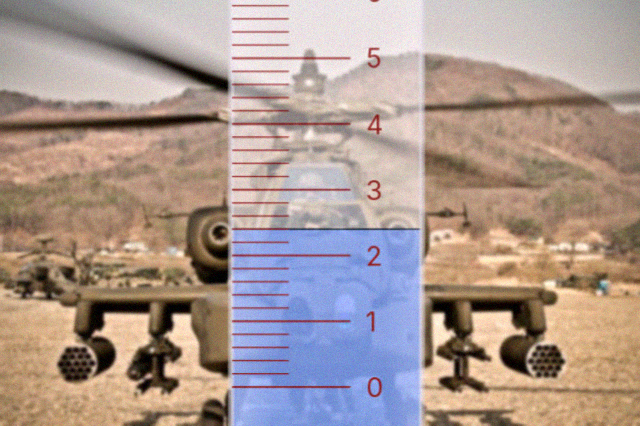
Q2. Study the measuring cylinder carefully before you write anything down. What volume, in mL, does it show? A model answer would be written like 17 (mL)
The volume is 2.4 (mL)
